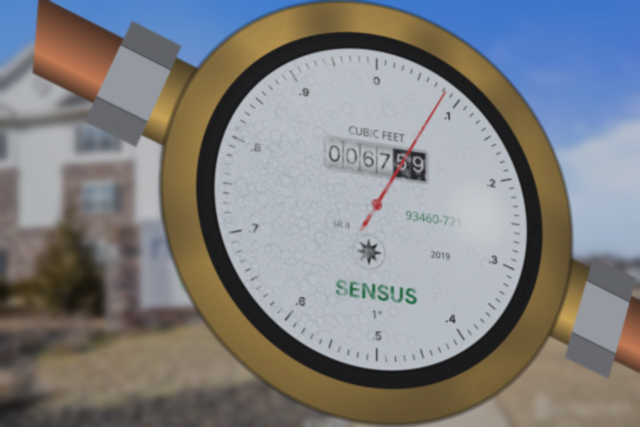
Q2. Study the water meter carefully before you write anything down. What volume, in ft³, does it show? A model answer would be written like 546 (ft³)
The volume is 6759.08 (ft³)
